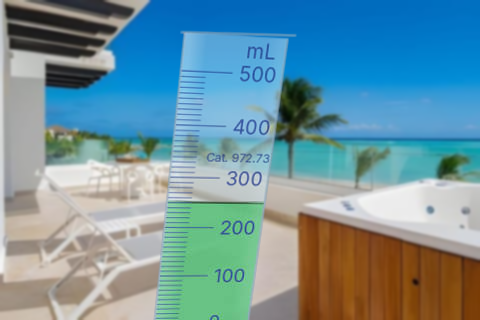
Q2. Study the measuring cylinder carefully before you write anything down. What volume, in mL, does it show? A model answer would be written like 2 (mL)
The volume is 250 (mL)
